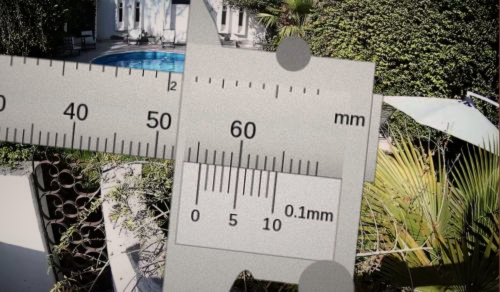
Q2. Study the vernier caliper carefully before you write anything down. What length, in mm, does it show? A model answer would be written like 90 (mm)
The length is 55.4 (mm)
